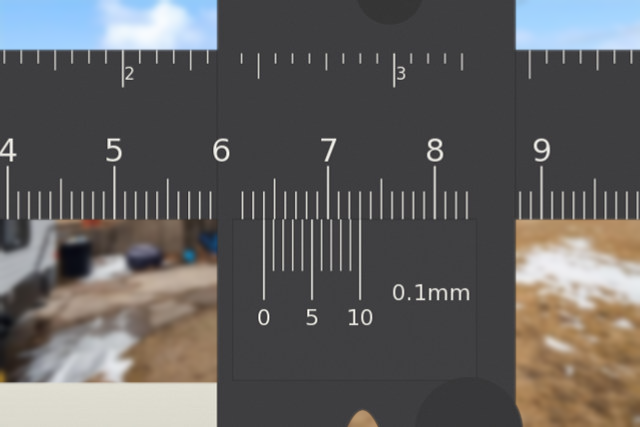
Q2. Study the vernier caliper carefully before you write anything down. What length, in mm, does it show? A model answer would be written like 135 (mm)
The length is 64.0 (mm)
